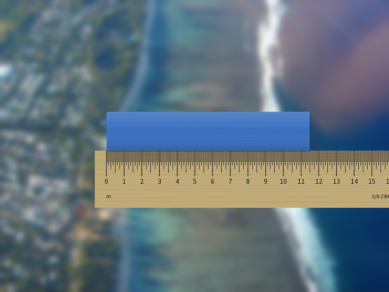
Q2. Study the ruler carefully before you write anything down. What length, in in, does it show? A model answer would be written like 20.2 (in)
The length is 11.5 (in)
